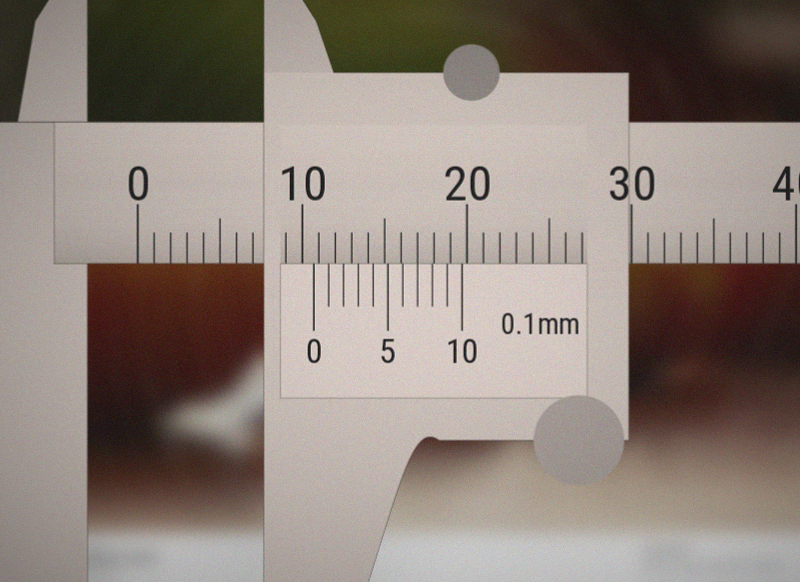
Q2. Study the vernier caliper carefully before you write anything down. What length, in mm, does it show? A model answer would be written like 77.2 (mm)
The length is 10.7 (mm)
